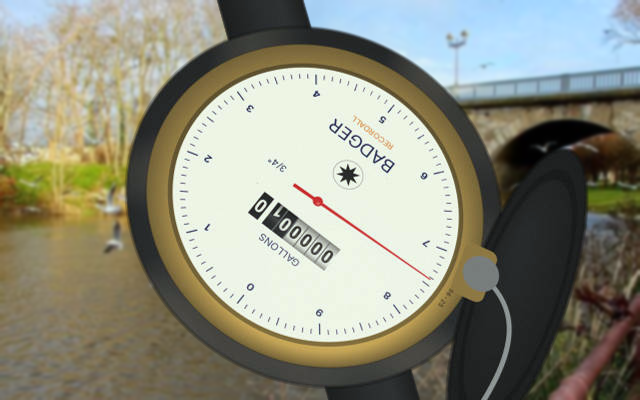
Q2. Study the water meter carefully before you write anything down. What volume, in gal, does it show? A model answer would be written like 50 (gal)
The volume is 7.4 (gal)
